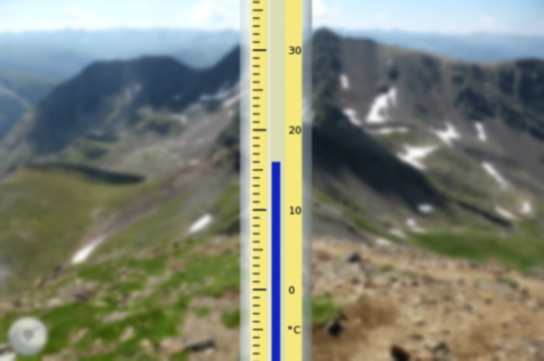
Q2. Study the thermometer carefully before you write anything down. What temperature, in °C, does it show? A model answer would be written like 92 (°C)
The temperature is 16 (°C)
